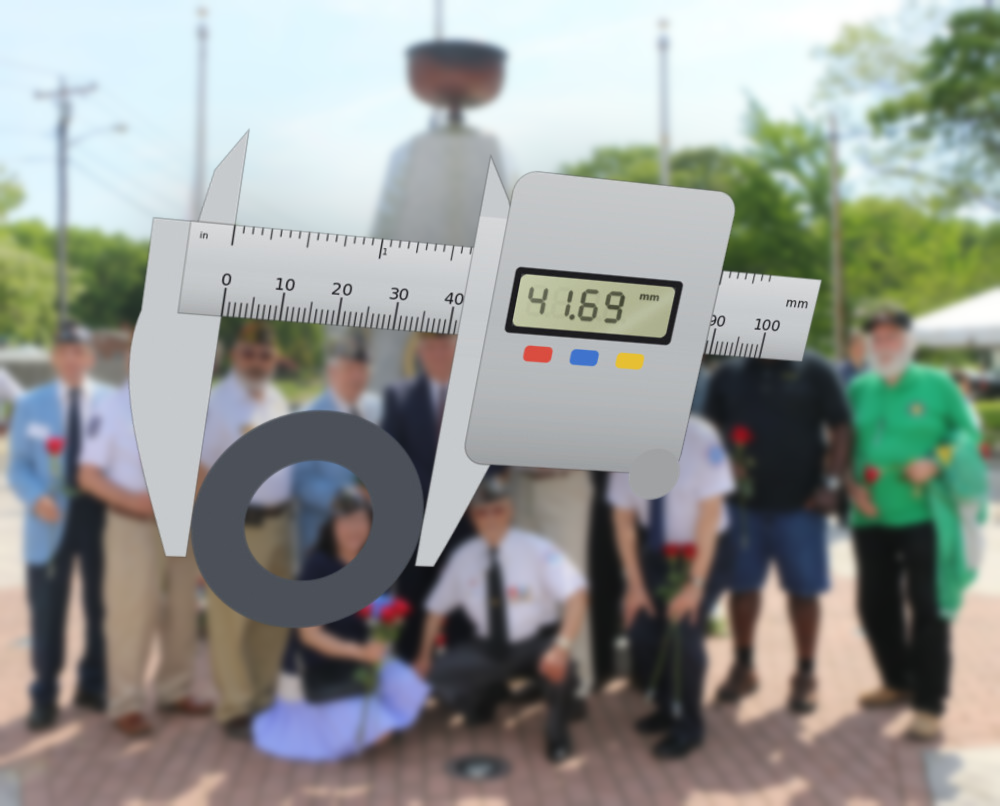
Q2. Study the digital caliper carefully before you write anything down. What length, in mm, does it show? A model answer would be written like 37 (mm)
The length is 41.69 (mm)
